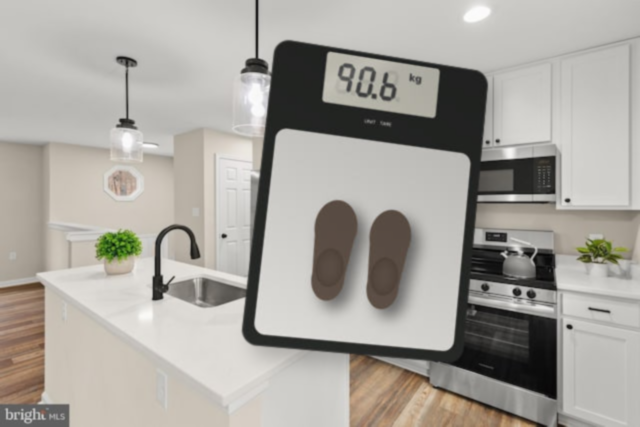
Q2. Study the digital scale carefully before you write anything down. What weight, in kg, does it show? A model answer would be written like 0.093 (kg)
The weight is 90.6 (kg)
